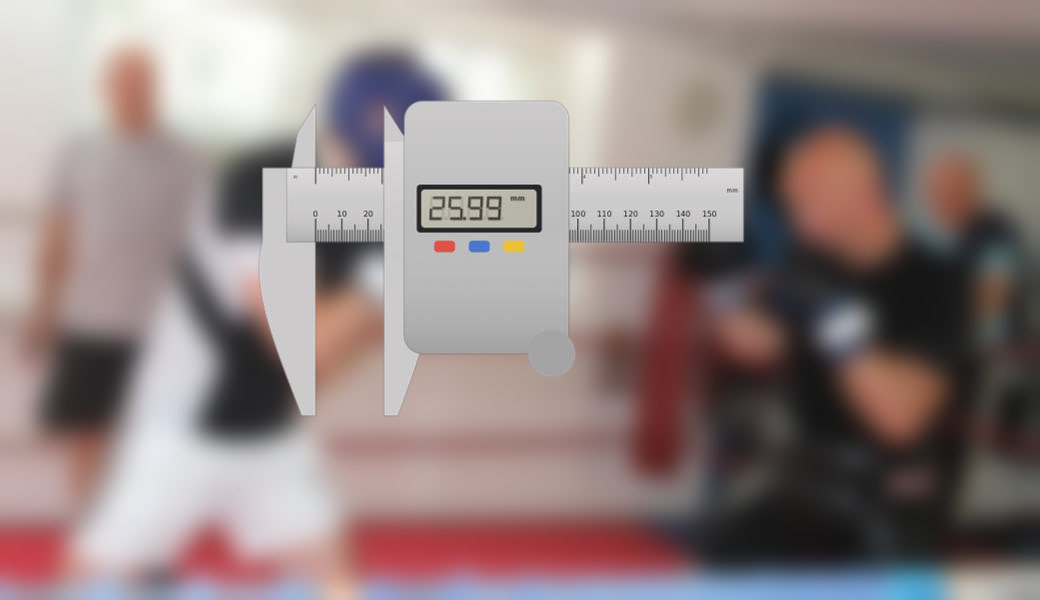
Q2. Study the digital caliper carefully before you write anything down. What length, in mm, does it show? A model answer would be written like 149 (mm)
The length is 25.99 (mm)
